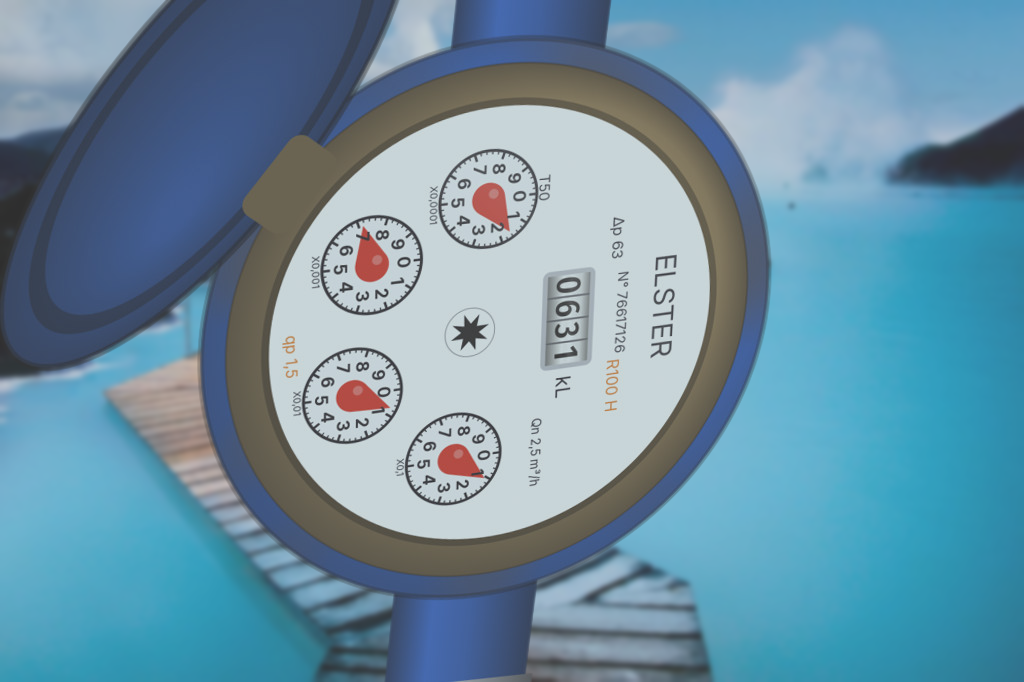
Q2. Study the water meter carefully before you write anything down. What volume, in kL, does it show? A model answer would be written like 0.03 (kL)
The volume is 631.1071 (kL)
